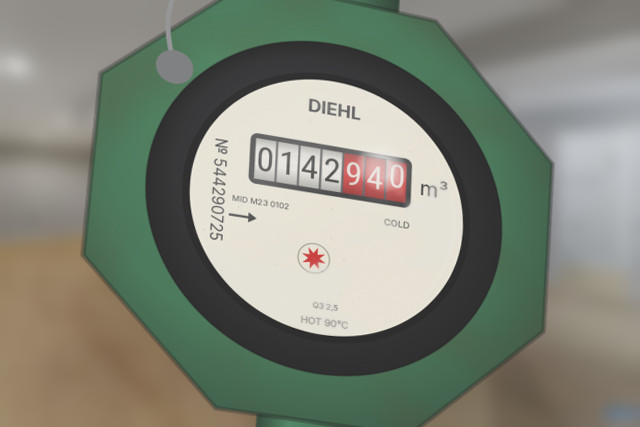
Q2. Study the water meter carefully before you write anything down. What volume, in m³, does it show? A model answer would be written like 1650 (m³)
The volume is 142.940 (m³)
